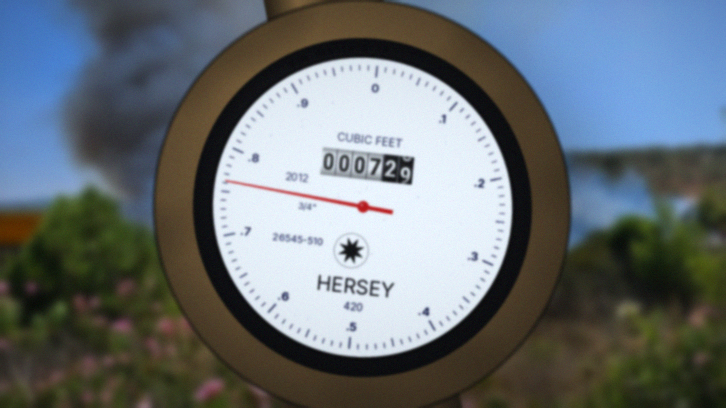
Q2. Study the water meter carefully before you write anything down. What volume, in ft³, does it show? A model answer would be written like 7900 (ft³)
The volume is 728.76 (ft³)
